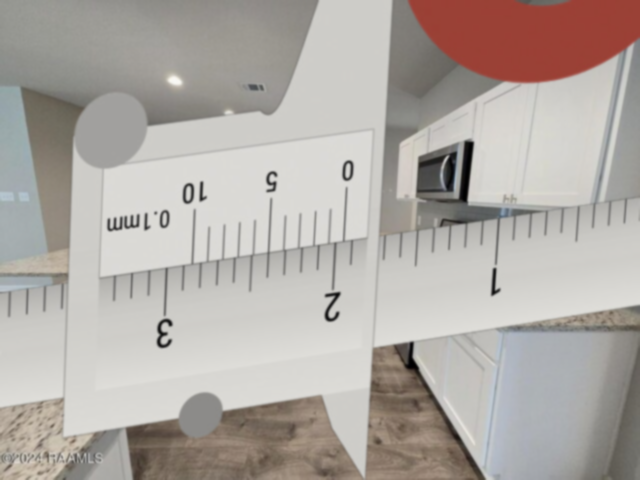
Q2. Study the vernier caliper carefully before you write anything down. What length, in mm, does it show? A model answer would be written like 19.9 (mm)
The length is 19.5 (mm)
